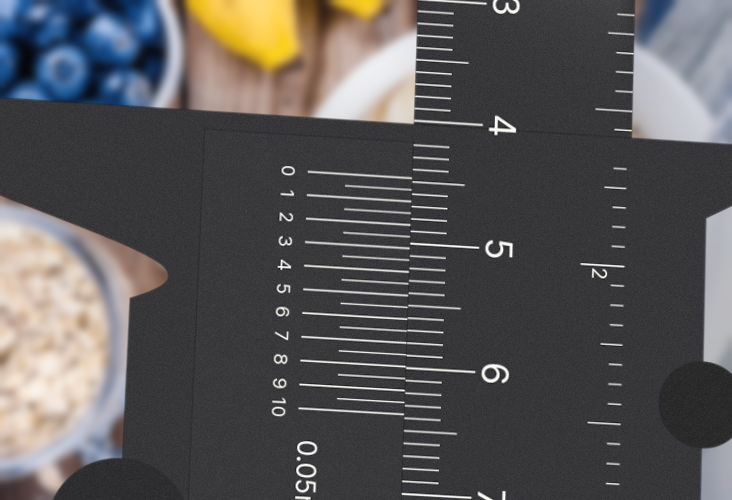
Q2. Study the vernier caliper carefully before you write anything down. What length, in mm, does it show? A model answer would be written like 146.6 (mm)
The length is 44.7 (mm)
